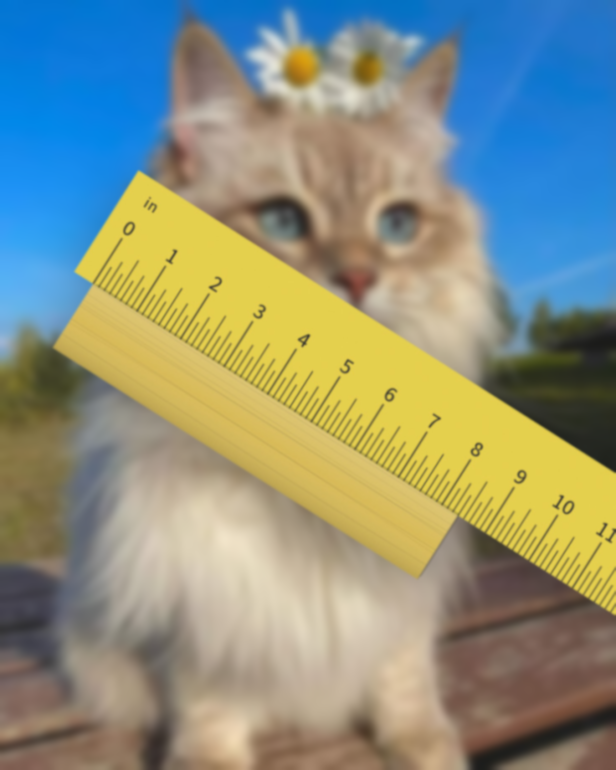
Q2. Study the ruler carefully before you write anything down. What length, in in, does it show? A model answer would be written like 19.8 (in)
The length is 8.375 (in)
